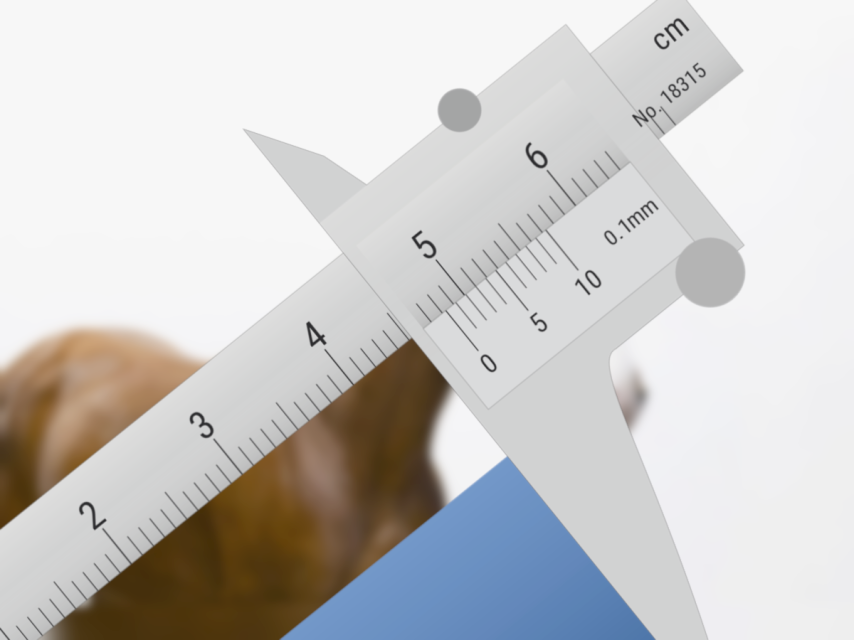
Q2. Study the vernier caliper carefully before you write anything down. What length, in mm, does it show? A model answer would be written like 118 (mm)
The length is 48.3 (mm)
